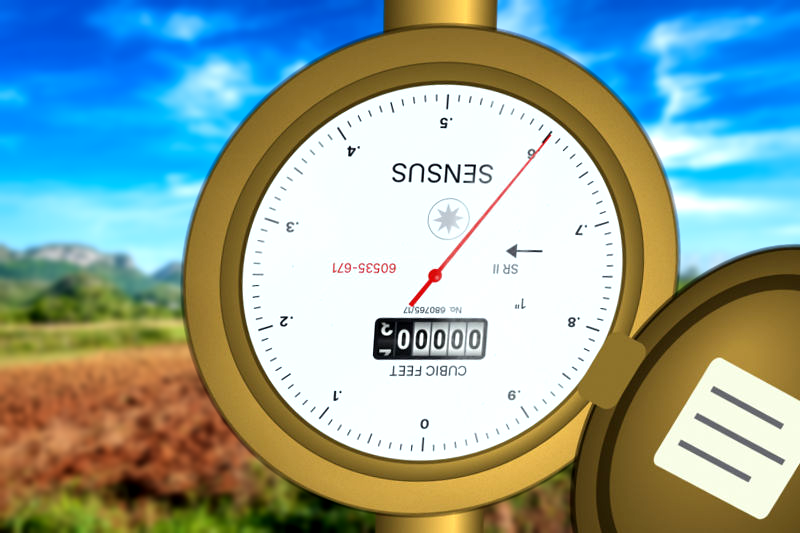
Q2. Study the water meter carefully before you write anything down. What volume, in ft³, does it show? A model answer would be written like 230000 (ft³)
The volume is 2.60 (ft³)
